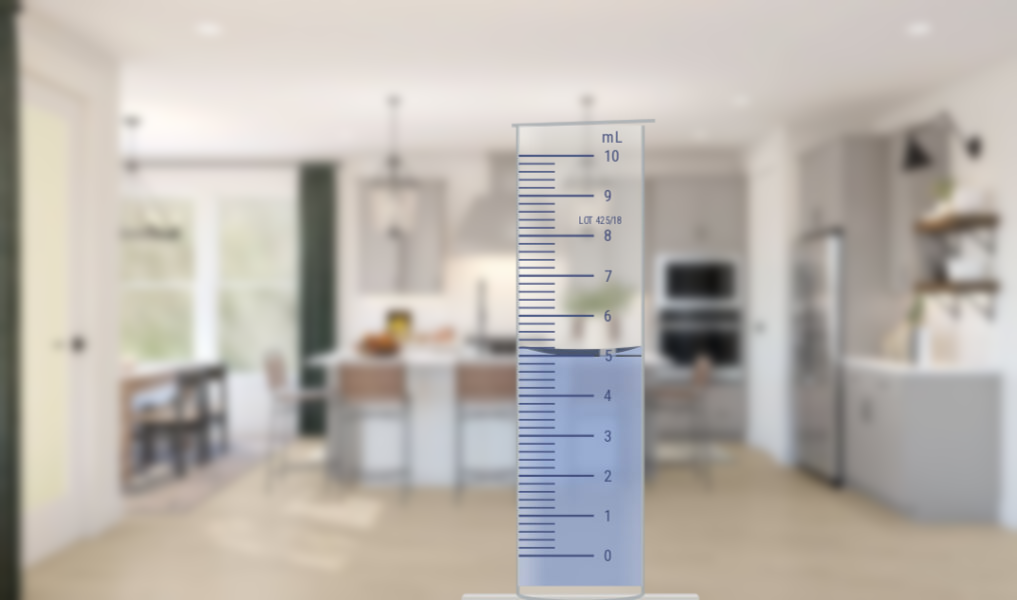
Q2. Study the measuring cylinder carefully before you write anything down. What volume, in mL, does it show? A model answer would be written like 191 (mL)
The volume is 5 (mL)
